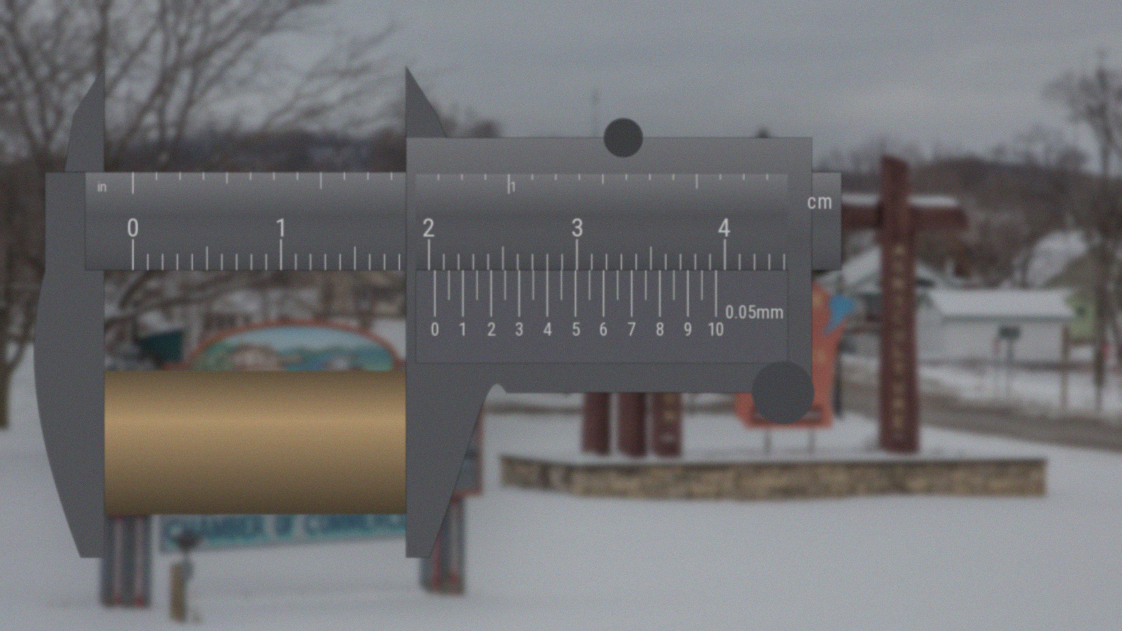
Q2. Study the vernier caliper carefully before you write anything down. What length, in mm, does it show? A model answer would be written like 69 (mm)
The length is 20.4 (mm)
